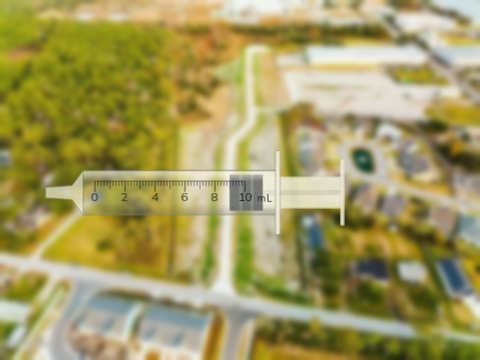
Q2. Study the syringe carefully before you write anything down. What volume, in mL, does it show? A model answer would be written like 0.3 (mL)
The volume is 9 (mL)
